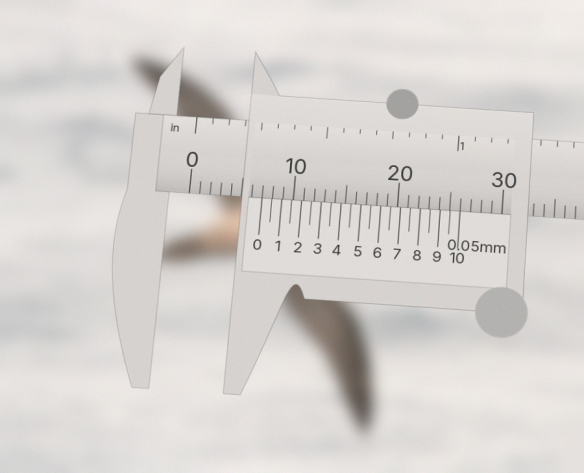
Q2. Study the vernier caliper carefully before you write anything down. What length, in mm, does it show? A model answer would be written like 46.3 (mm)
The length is 7.0 (mm)
